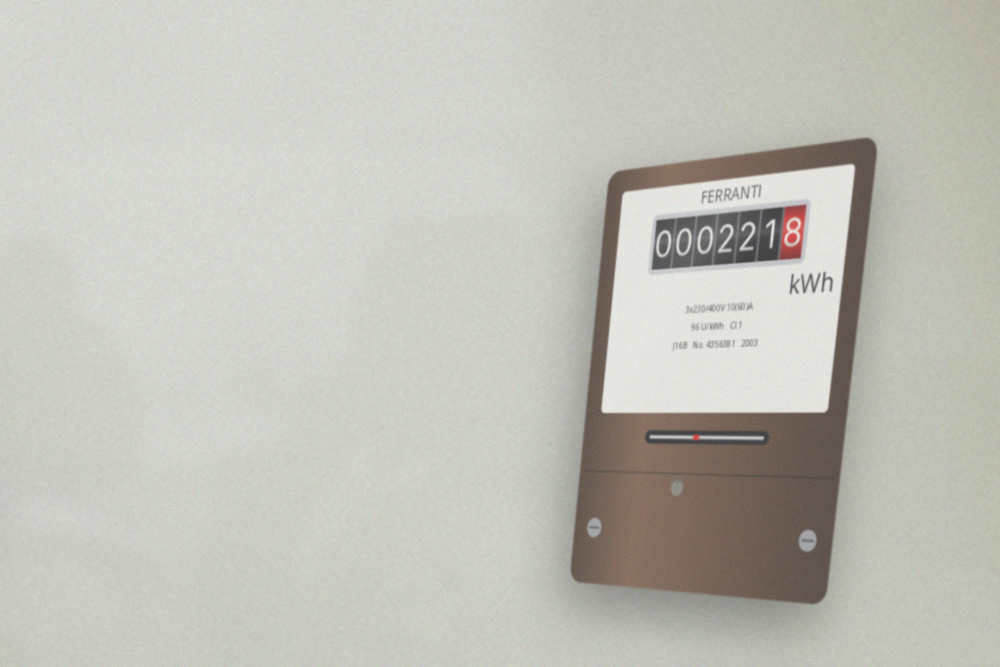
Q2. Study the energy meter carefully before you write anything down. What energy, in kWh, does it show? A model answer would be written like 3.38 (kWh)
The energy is 221.8 (kWh)
